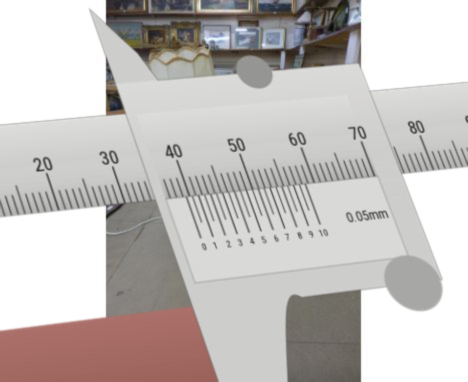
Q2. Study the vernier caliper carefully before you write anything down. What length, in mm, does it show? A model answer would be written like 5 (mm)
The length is 39.5 (mm)
